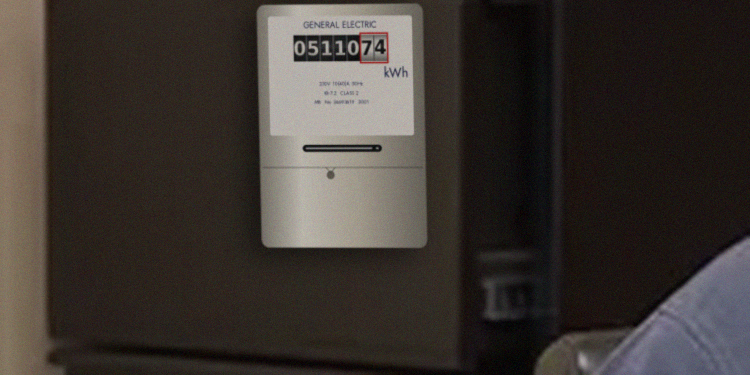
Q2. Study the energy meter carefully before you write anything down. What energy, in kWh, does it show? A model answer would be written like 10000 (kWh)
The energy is 5110.74 (kWh)
